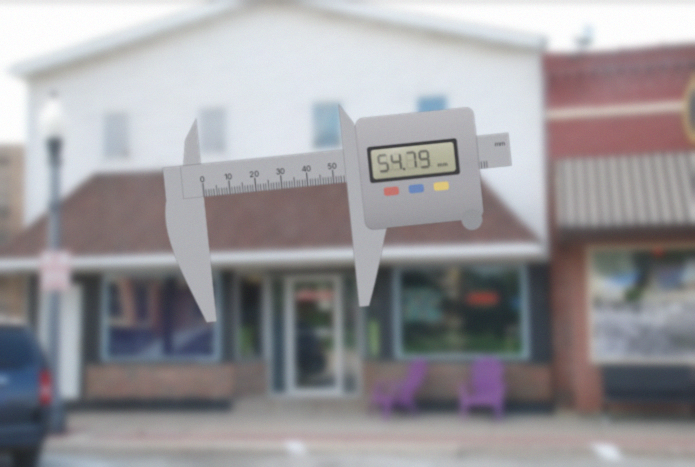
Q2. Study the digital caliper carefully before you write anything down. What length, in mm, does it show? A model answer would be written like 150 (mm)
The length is 54.79 (mm)
